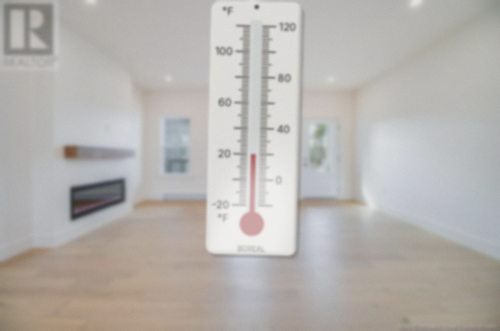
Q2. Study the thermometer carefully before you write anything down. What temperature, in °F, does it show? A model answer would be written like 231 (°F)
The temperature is 20 (°F)
